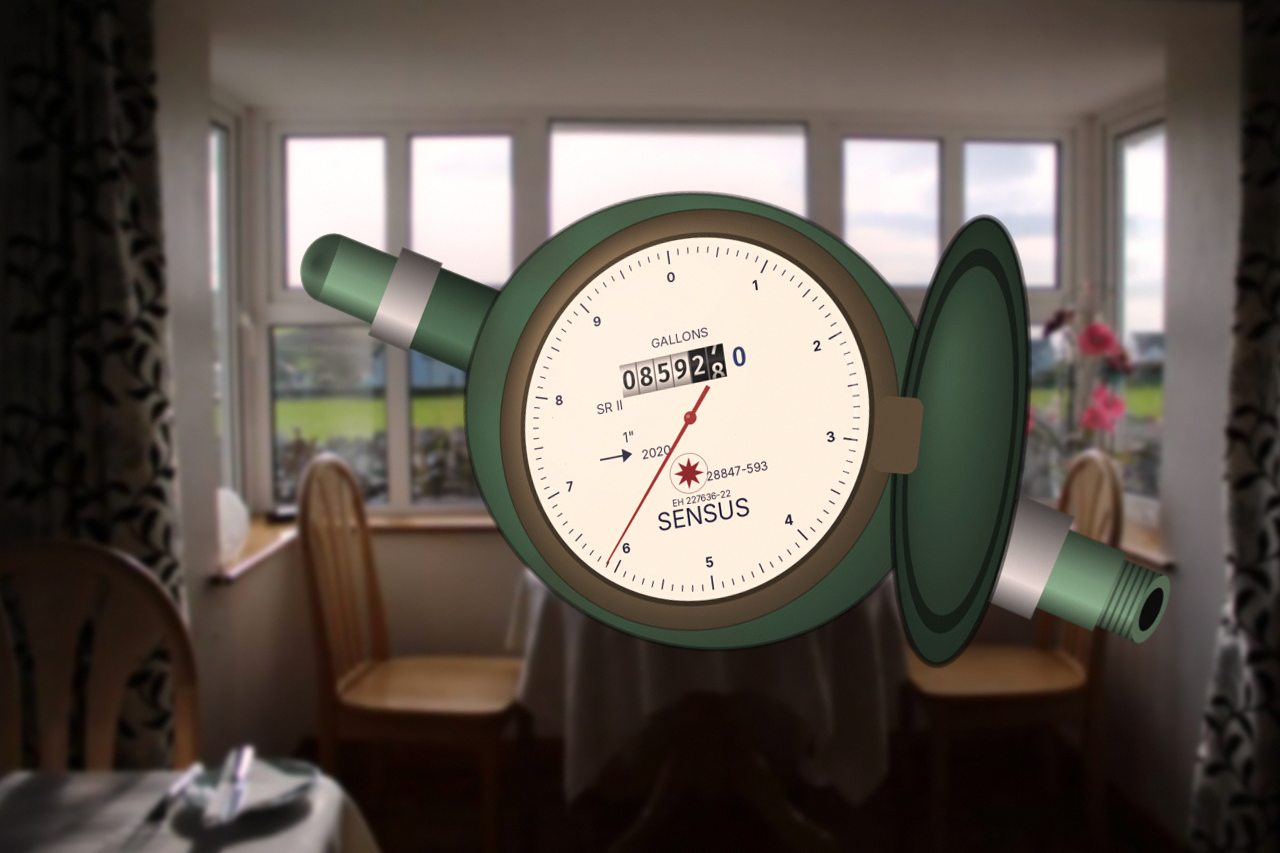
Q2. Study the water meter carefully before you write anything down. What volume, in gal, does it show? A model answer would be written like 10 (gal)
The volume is 859276.1 (gal)
